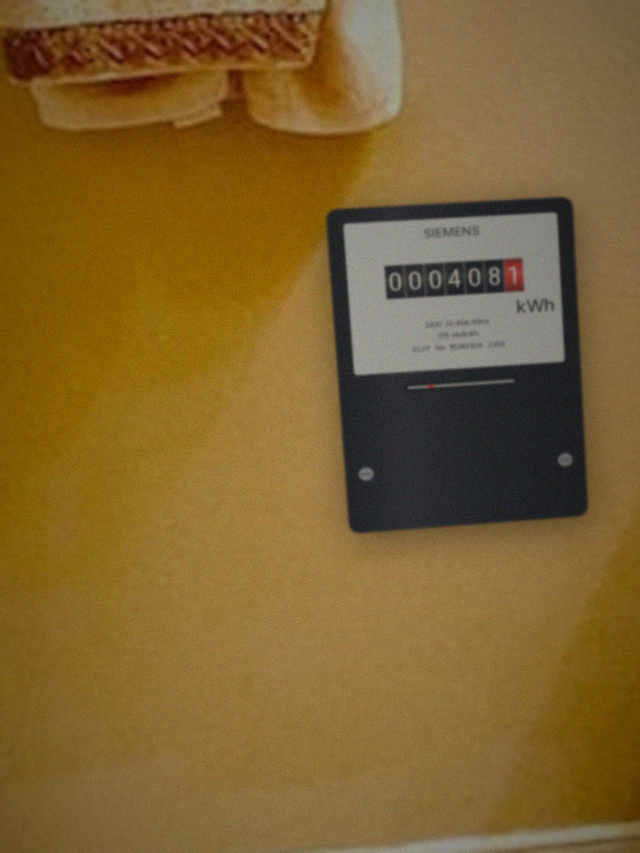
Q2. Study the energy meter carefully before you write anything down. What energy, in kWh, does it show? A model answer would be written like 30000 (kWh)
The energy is 408.1 (kWh)
